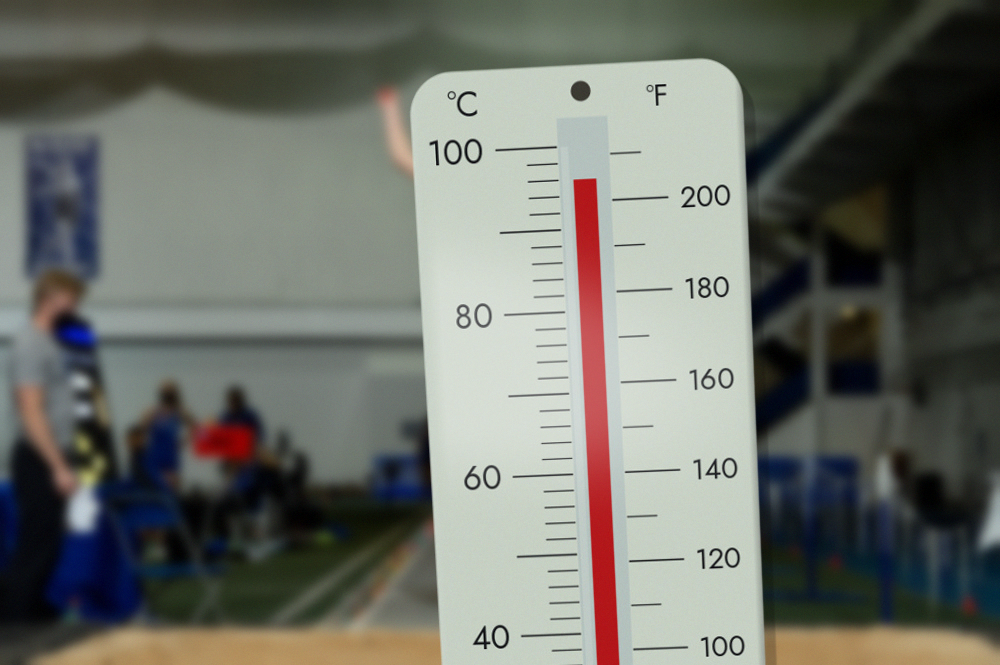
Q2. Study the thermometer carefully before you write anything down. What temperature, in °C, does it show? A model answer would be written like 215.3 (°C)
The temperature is 96 (°C)
